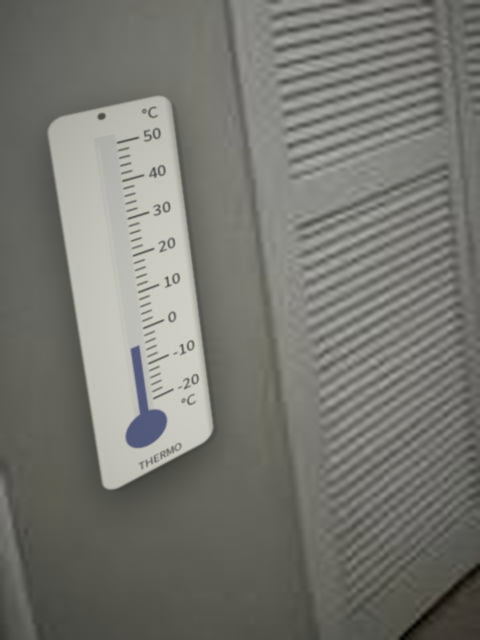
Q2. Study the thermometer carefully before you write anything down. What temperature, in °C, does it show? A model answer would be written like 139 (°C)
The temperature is -4 (°C)
